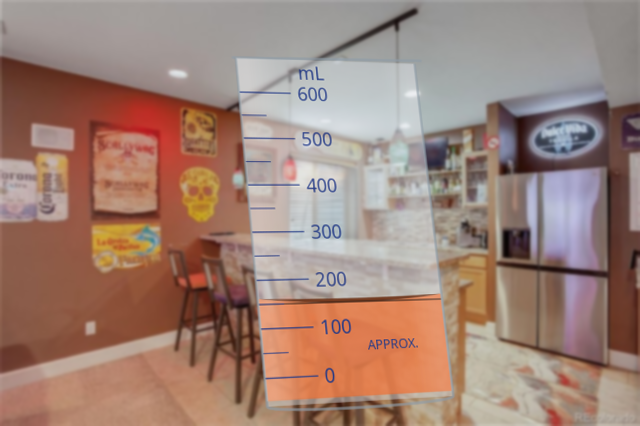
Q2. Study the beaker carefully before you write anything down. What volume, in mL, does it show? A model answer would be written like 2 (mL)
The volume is 150 (mL)
